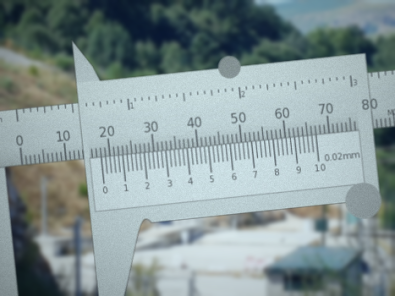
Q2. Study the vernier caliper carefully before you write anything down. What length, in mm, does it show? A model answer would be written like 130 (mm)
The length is 18.0 (mm)
